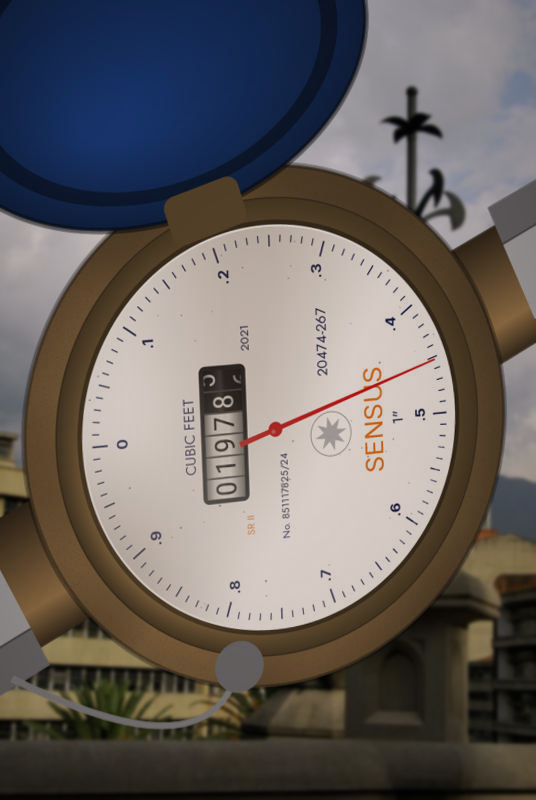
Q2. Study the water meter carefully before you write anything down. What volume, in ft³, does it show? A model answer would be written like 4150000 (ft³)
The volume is 19785.45 (ft³)
